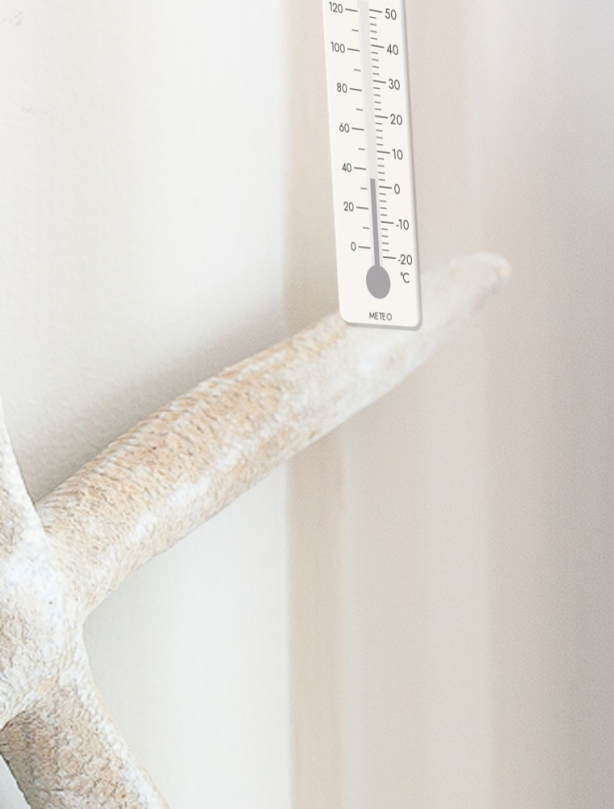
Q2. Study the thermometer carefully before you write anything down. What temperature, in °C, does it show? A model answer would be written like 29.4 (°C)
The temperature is 2 (°C)
